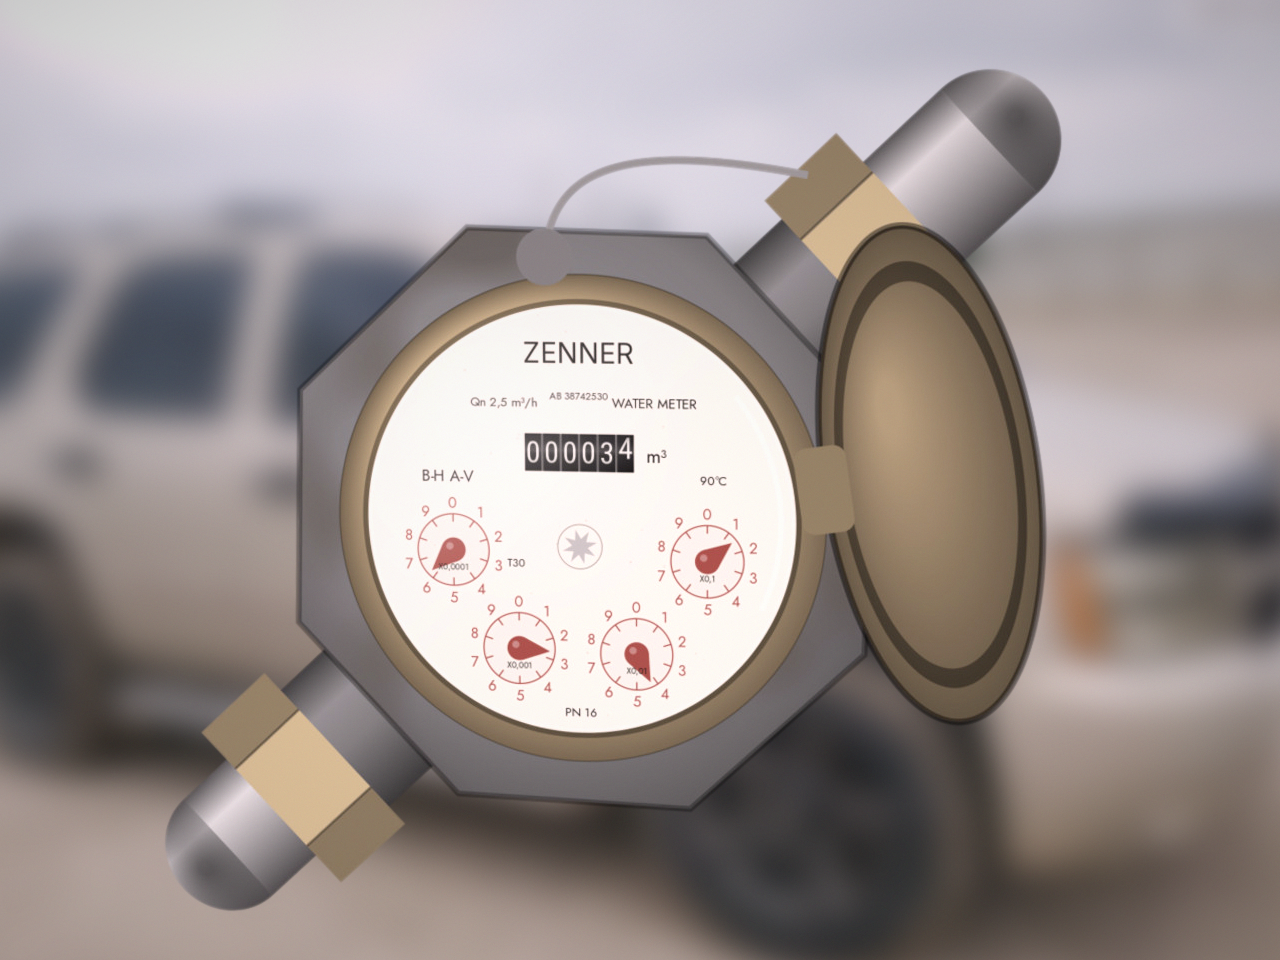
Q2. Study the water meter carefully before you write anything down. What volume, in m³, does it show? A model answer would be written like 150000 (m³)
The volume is 34.1426 (m³)
